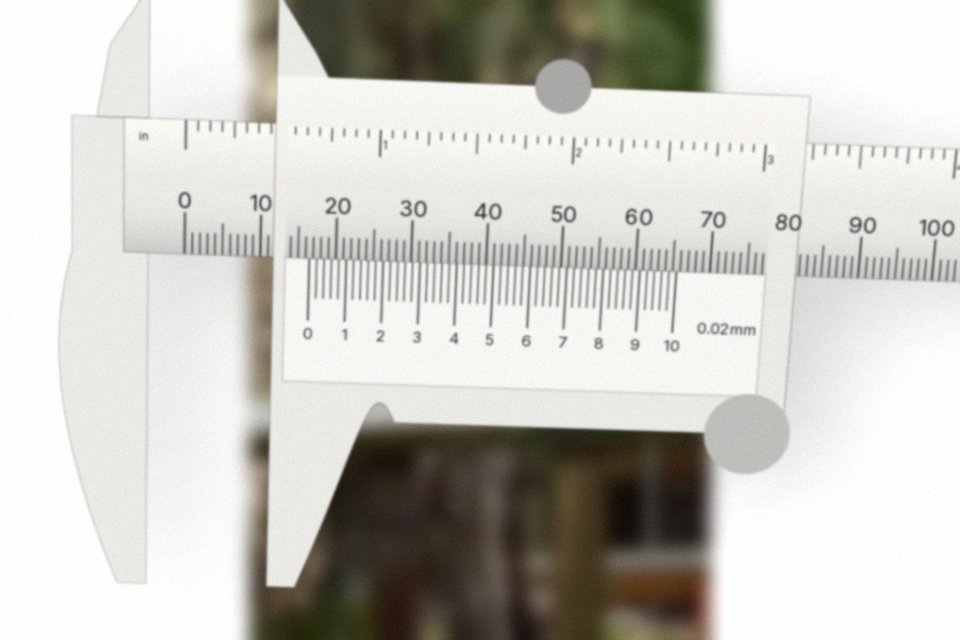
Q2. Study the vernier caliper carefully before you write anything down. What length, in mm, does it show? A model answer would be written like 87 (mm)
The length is 16.5 (mm)
